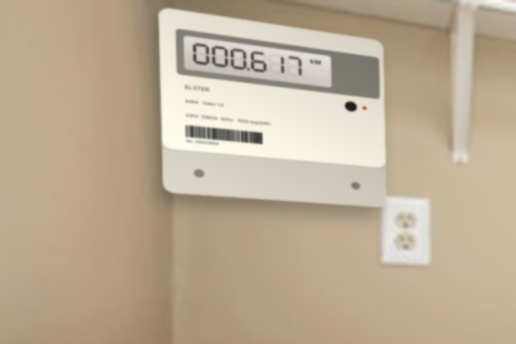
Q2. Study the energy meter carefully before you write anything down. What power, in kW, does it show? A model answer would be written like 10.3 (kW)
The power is 0.617 (kW)
